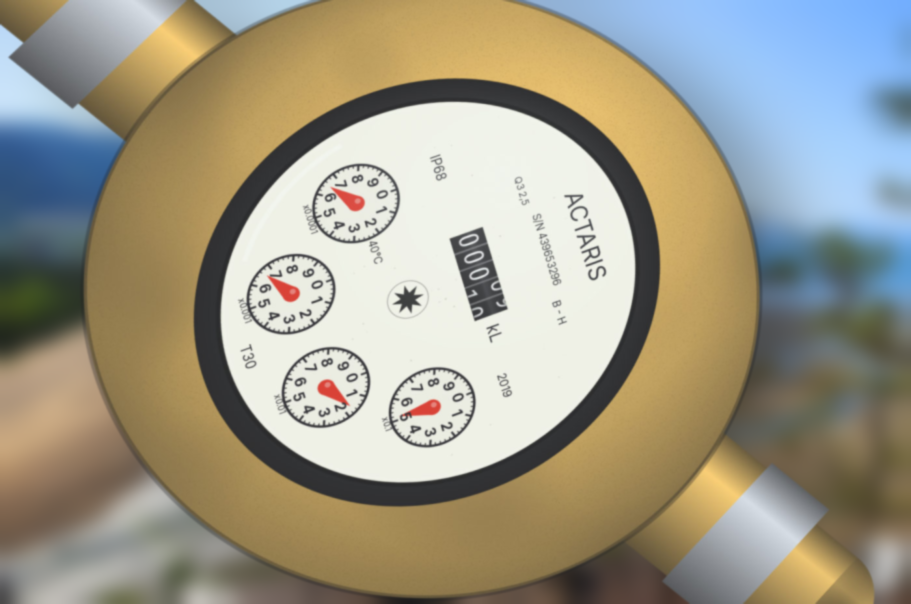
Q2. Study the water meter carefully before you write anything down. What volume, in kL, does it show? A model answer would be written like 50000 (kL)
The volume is 9.5166 (kL)
